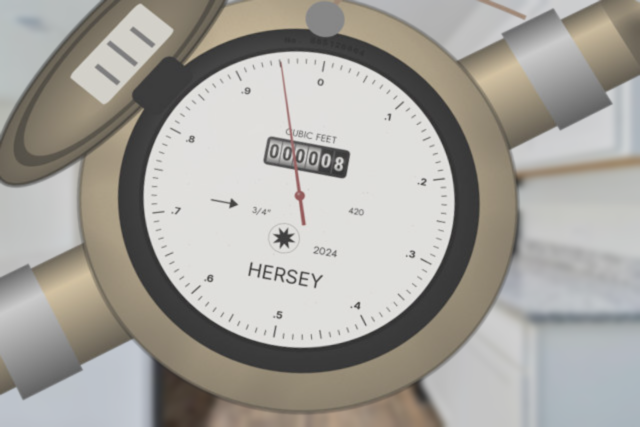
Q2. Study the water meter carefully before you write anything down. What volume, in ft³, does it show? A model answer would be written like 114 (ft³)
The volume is 7.95 (ft³)
